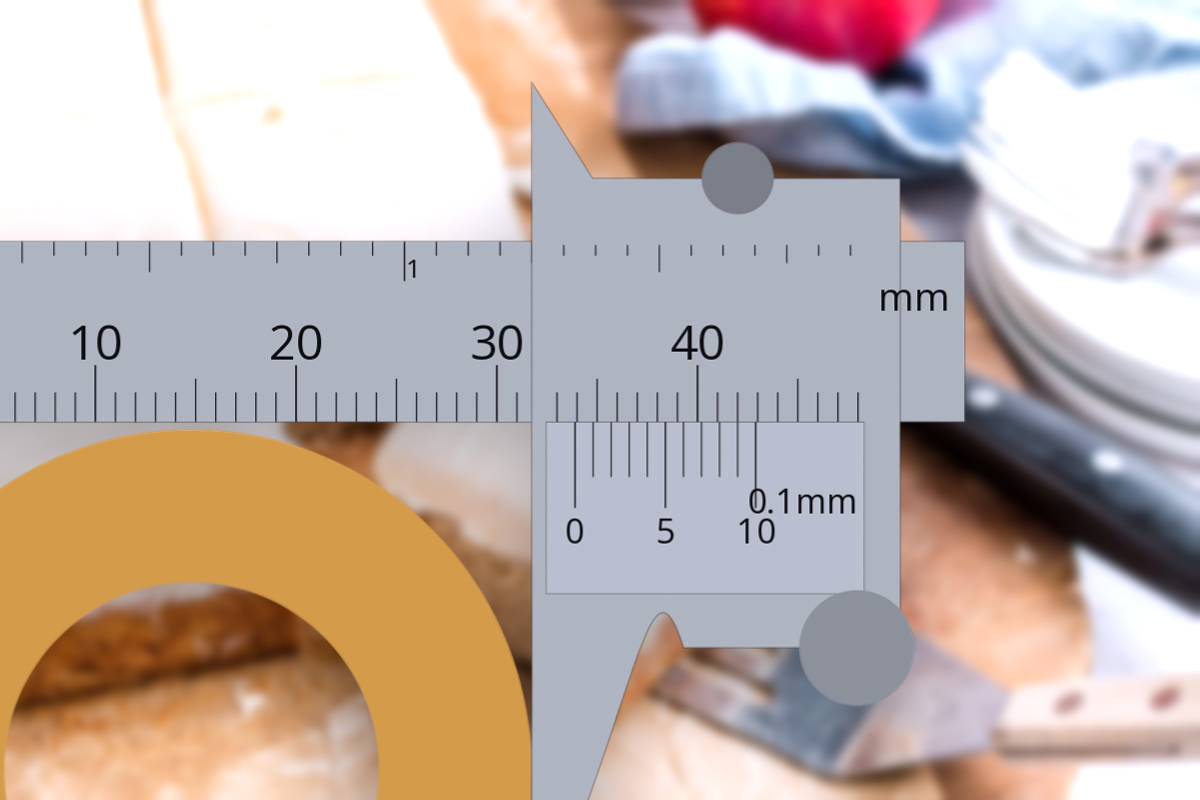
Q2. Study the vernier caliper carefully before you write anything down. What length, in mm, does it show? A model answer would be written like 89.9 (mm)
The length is 33.9 (mm)
